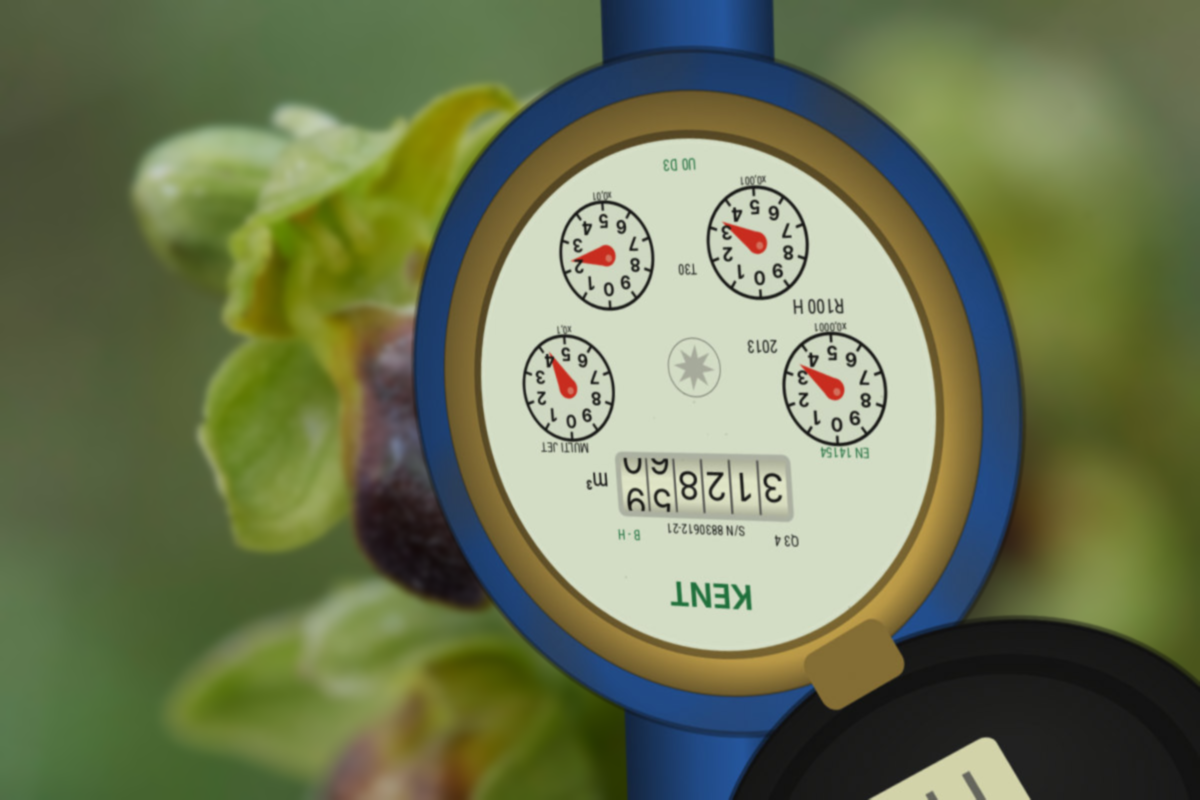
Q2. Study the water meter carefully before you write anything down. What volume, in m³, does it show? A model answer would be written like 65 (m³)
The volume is 312859.4233 (m³)
